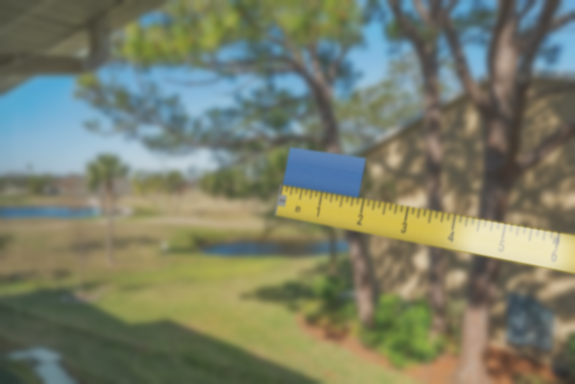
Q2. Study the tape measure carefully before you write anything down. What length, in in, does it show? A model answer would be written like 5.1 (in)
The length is 1.875 (in)
